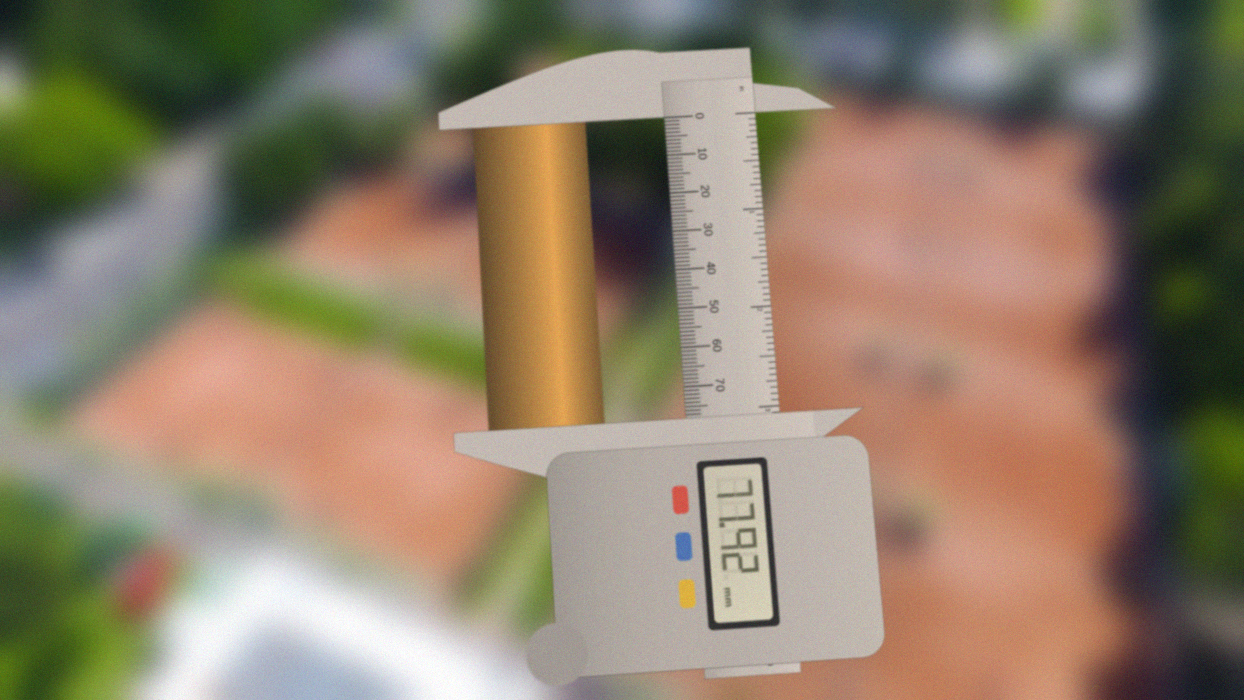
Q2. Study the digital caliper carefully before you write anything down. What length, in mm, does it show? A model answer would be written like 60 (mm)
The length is 77.92 (mm)
